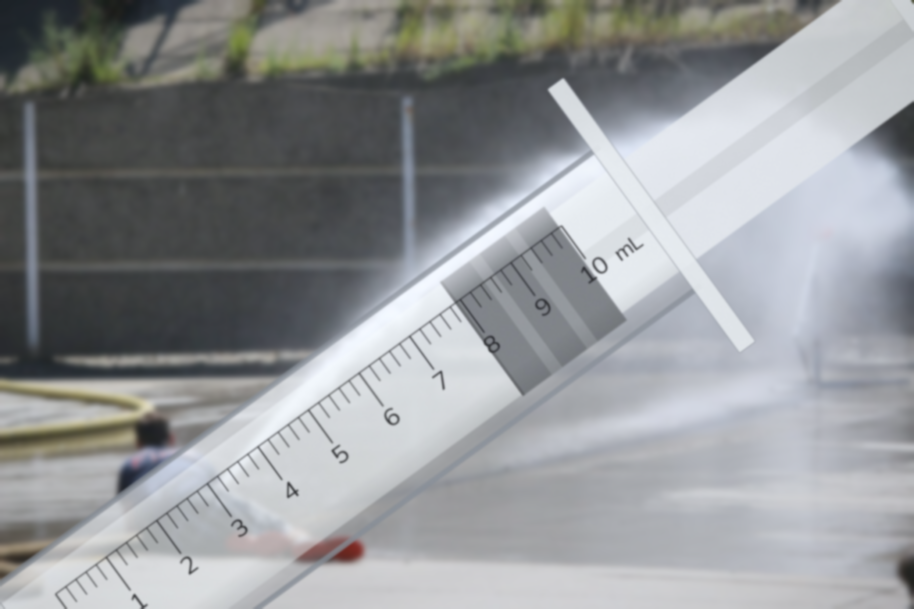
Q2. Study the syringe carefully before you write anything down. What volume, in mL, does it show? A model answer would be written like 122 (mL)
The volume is 7.9 (mL)
